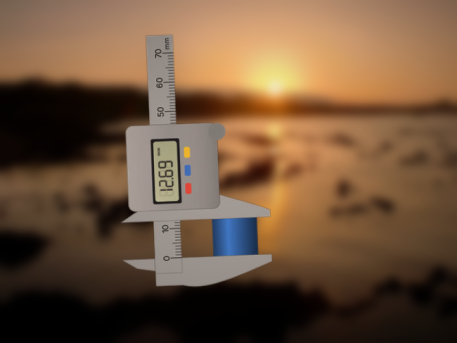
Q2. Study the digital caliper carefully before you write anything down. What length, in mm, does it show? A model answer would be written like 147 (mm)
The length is 12.69 (mm)
